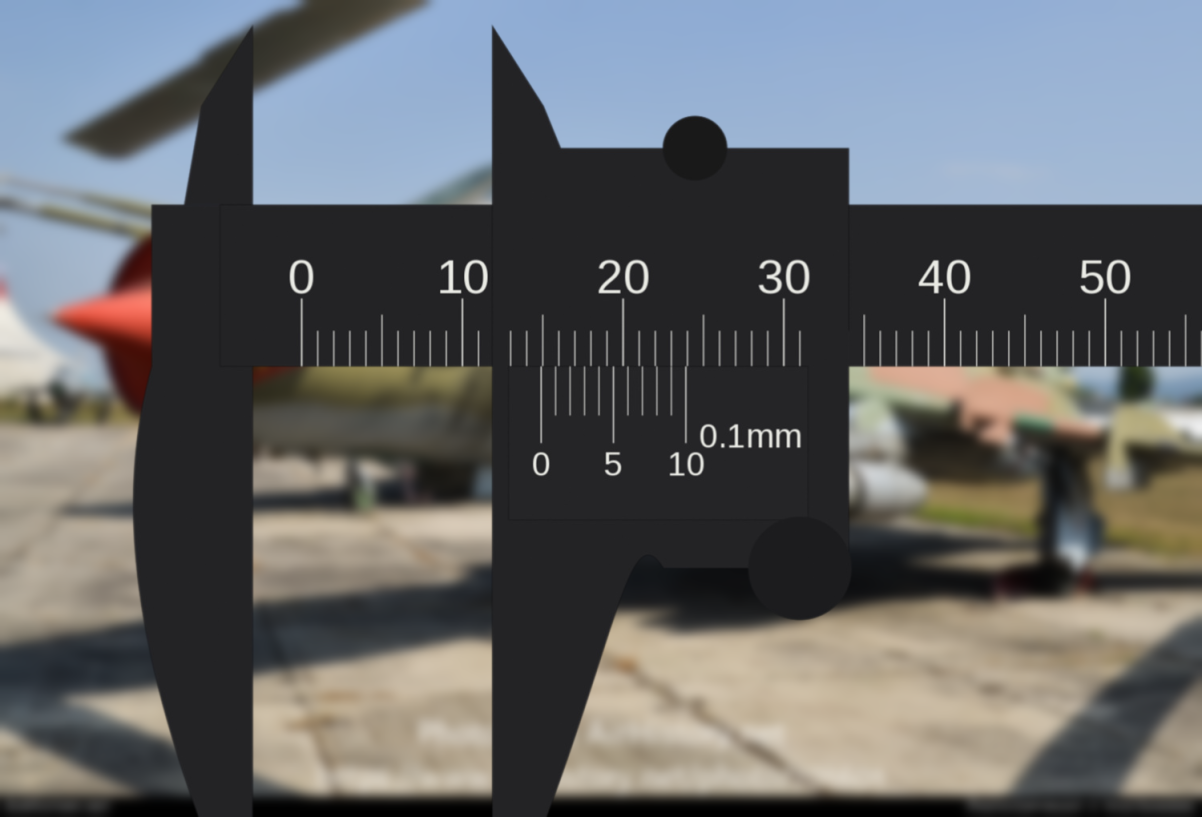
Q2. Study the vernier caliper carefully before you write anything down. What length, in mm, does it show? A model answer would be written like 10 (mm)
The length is 14.9 (mm)
